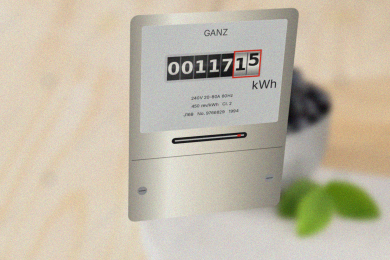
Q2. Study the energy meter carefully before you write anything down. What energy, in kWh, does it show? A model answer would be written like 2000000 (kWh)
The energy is 117.15 (kWh)
